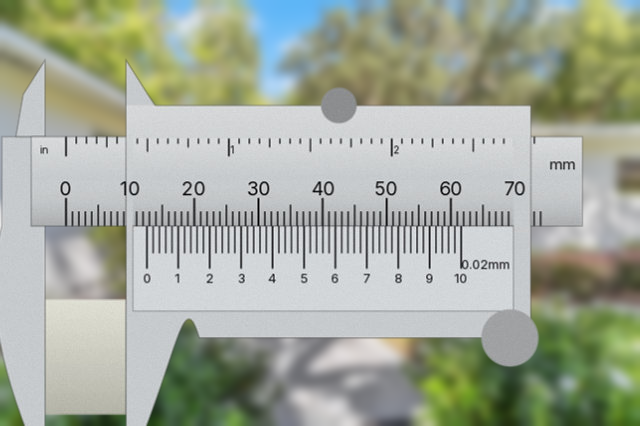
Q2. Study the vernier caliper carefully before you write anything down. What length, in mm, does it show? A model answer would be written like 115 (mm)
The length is 12.6 (mm)
